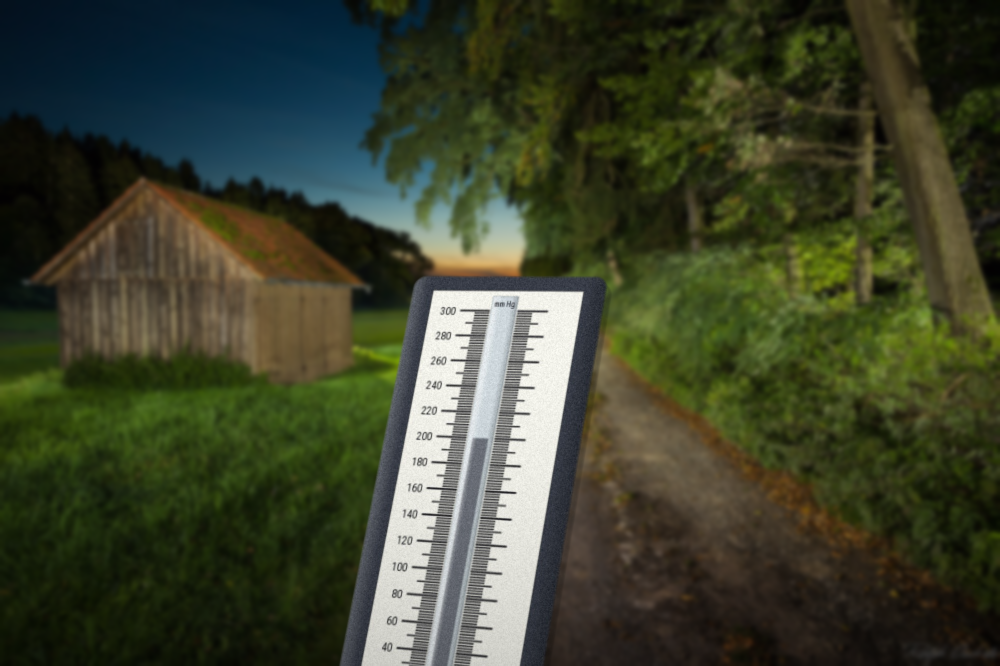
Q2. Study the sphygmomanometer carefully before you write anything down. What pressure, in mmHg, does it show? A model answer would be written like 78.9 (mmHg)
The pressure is 200 (mmHg)
